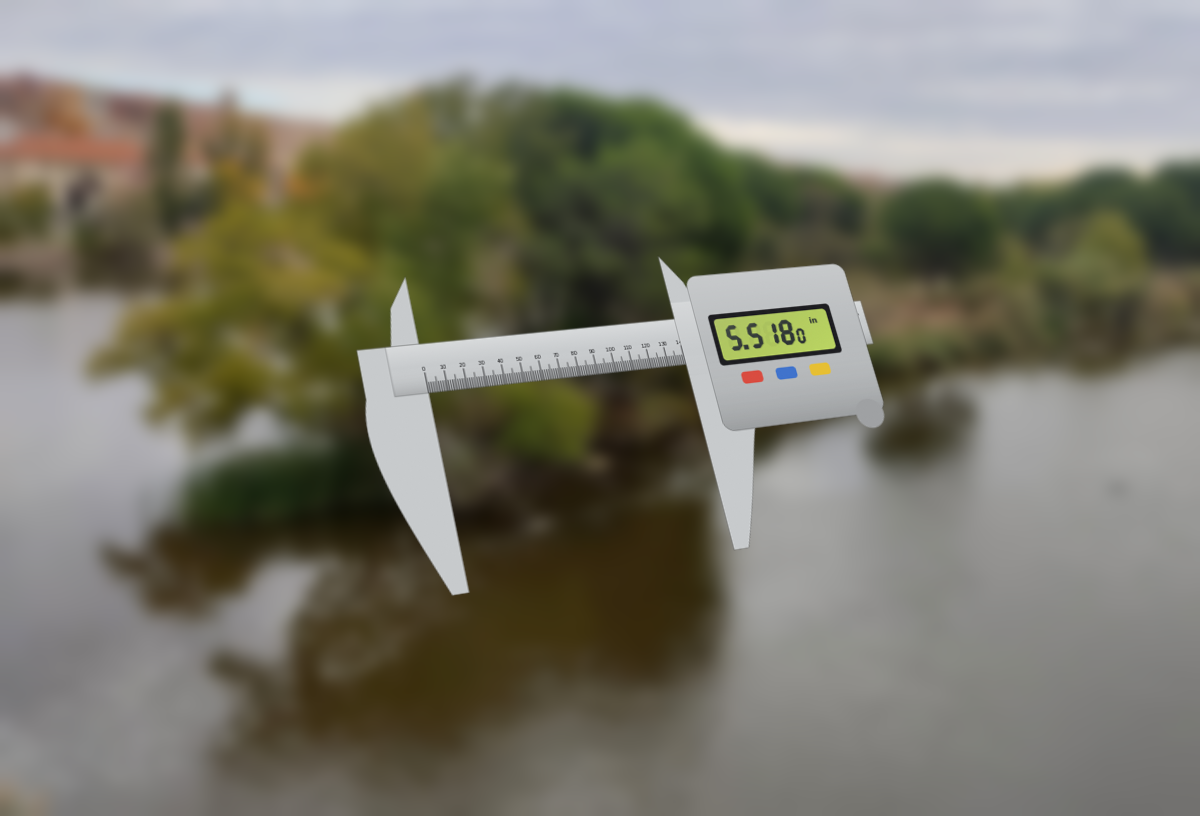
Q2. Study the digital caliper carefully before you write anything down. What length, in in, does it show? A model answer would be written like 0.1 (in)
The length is 5.5180 (in)
